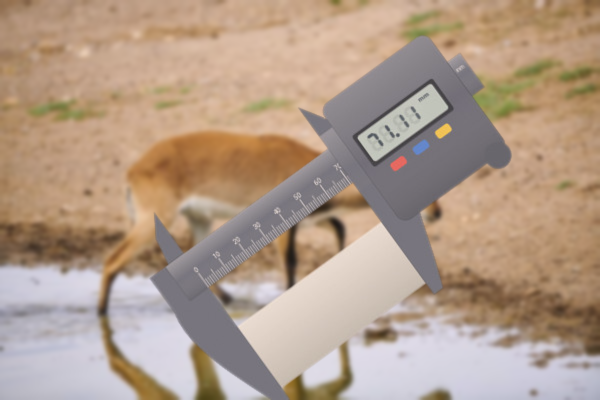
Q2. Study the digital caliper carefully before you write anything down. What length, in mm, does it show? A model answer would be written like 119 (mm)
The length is 71.11 (mm)
